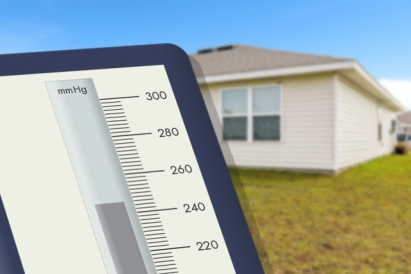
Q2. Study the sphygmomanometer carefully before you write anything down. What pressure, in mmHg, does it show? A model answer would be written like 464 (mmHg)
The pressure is 246 (mmHg)
